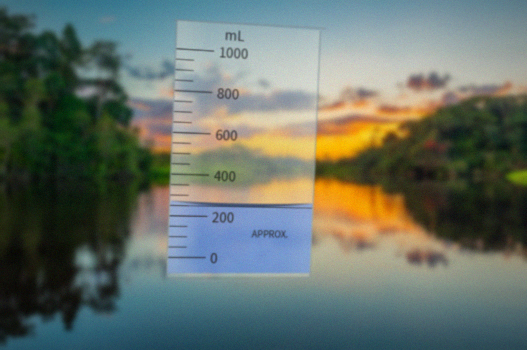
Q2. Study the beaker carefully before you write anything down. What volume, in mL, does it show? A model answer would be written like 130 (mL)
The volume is 250 (mL)
